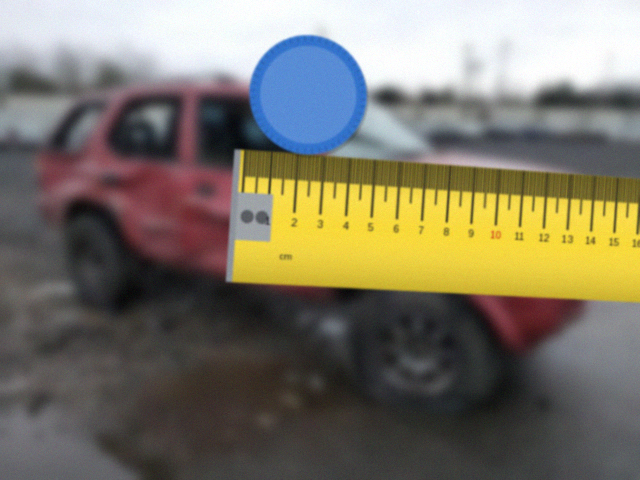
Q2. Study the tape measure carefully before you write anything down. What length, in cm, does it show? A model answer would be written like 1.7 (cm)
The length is 4.5 (cm)
